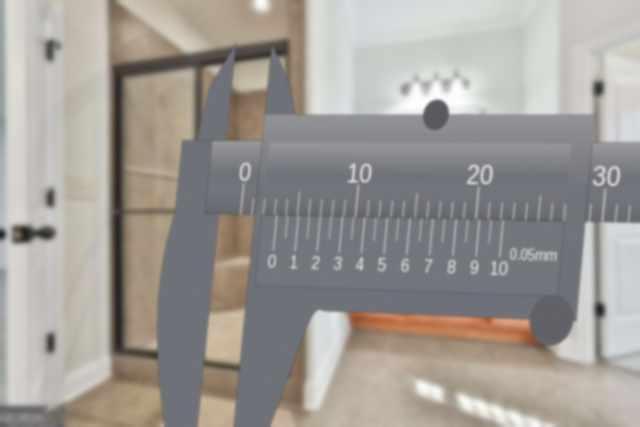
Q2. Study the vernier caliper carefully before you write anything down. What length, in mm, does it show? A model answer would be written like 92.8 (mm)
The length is 3.2 (mm)
